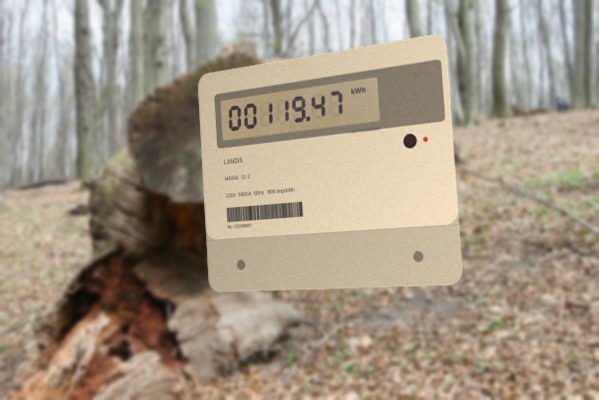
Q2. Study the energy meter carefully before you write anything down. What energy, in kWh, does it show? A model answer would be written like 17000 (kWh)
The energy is 119.47 (kWh)
